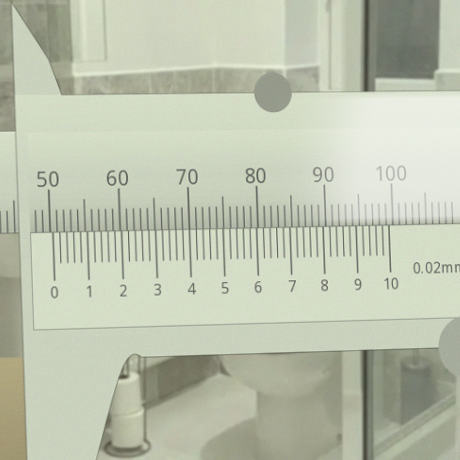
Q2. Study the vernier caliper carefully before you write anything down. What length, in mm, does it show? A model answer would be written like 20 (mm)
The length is 50.4 (mm)
